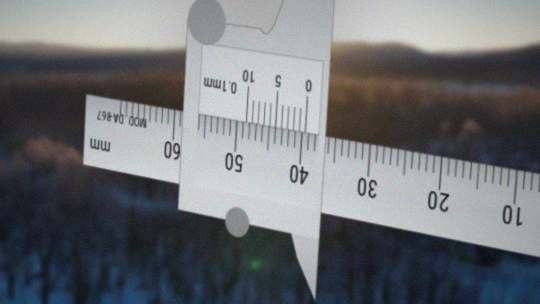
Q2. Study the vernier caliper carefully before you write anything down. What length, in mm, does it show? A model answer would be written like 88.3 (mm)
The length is 39.5 (mm)
